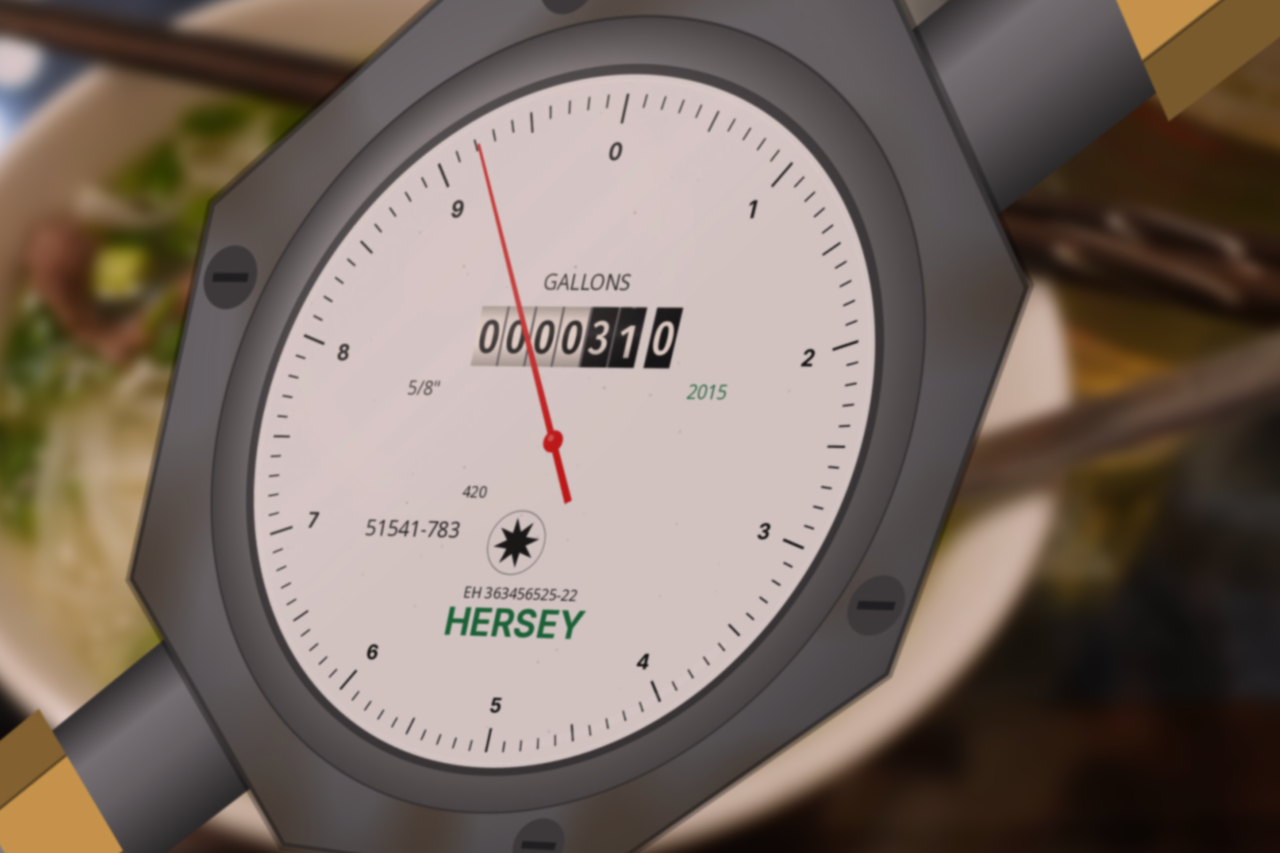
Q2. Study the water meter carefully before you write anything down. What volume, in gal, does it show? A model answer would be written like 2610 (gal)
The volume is 309.2 (gal)
